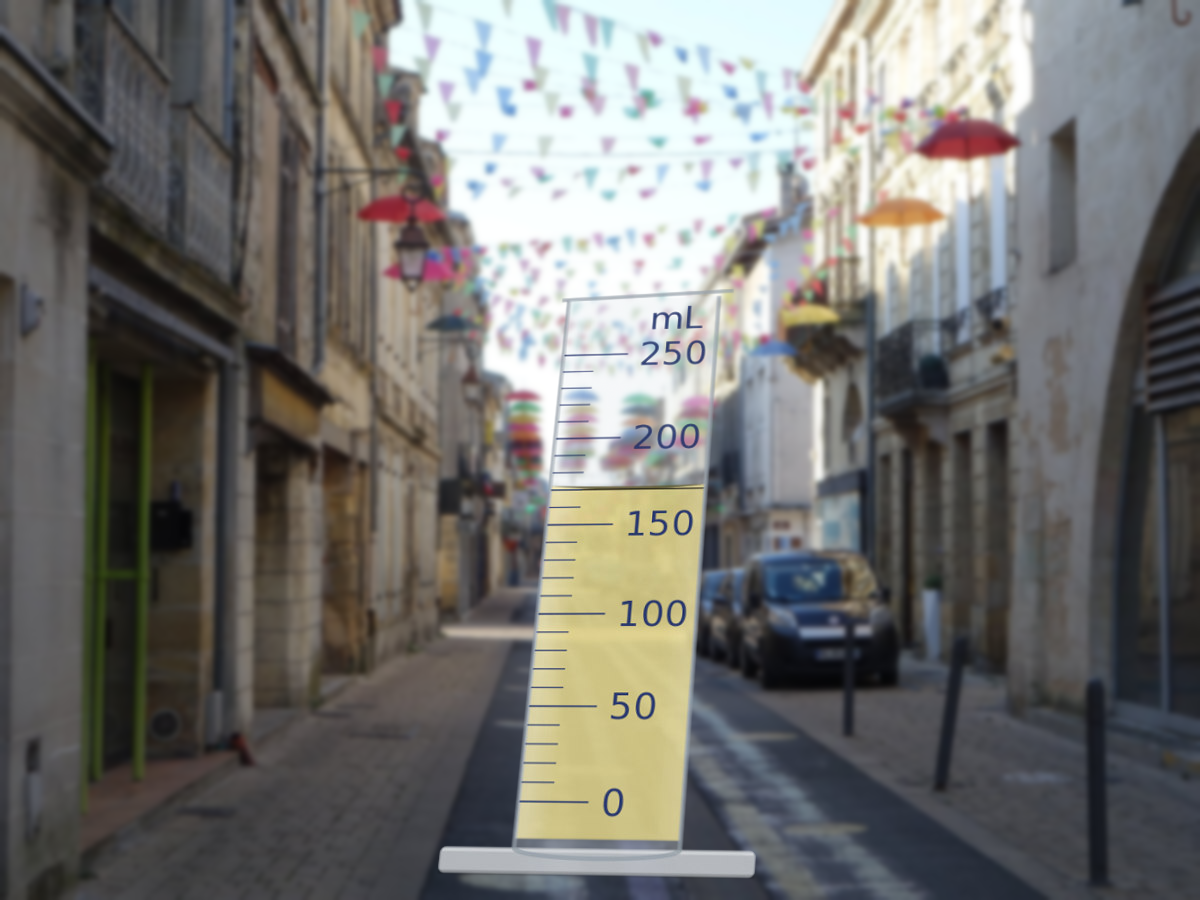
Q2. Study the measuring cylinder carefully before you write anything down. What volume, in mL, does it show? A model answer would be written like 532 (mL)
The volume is 170 (mL)
